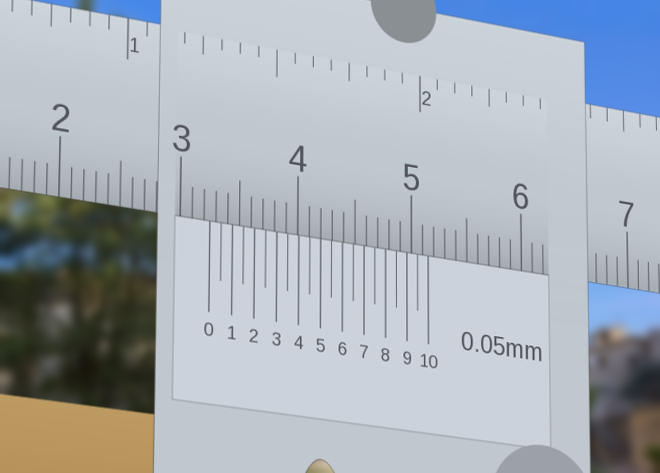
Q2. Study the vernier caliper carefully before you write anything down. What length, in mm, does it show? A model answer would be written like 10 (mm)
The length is 32.5 (mm)
